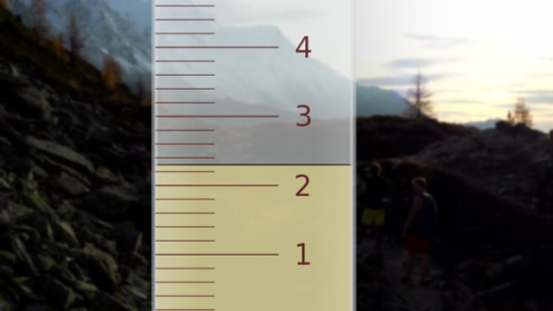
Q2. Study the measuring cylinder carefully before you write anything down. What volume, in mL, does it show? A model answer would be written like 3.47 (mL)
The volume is 2.3 (mL)
